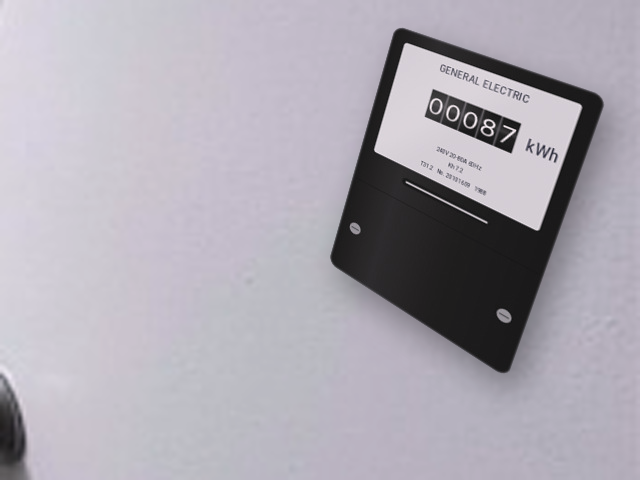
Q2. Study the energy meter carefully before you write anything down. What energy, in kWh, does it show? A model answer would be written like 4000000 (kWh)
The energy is 87 (kWh)
